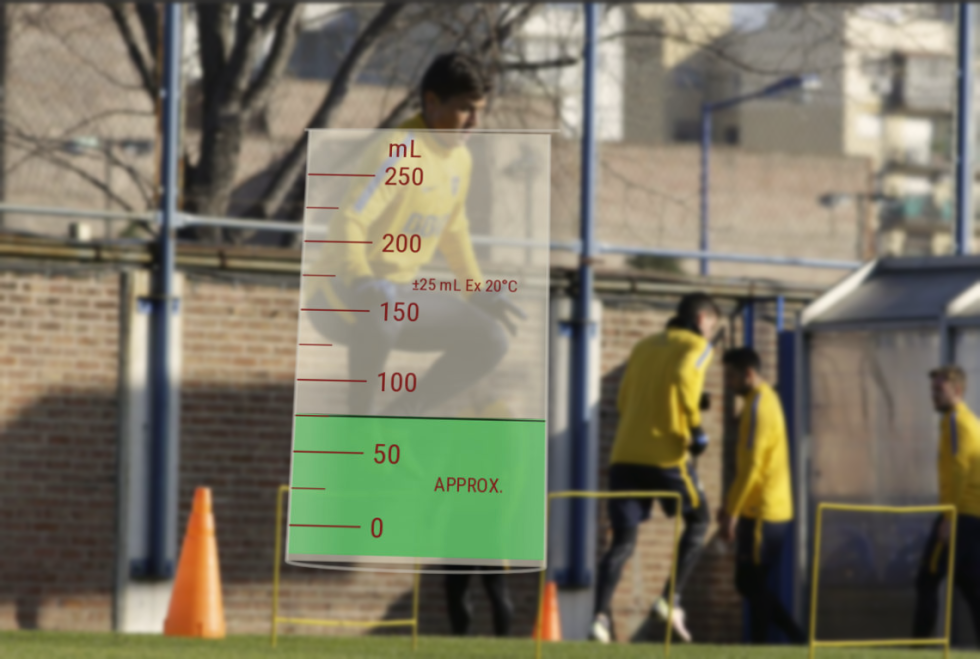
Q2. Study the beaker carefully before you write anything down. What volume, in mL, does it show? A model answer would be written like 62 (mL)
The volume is 75 (mL)
